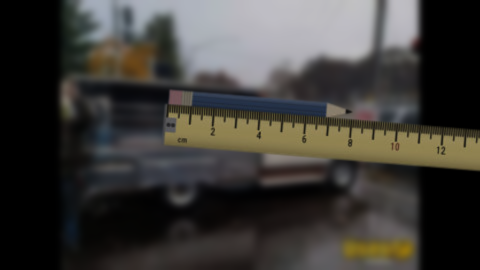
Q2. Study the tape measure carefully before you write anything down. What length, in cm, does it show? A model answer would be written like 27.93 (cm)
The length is 8 (cm)
